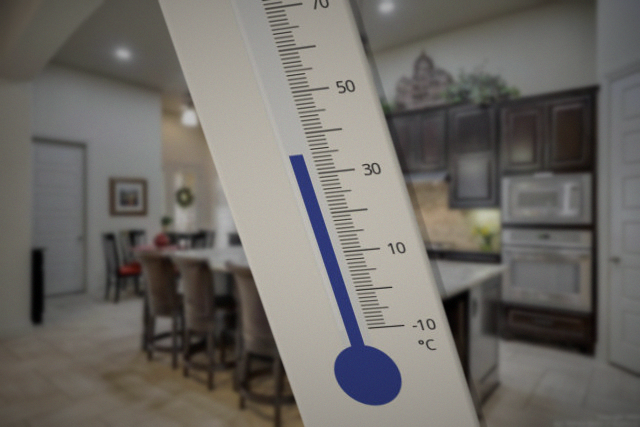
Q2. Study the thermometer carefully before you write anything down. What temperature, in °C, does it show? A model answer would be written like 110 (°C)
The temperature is 35 (°C)
